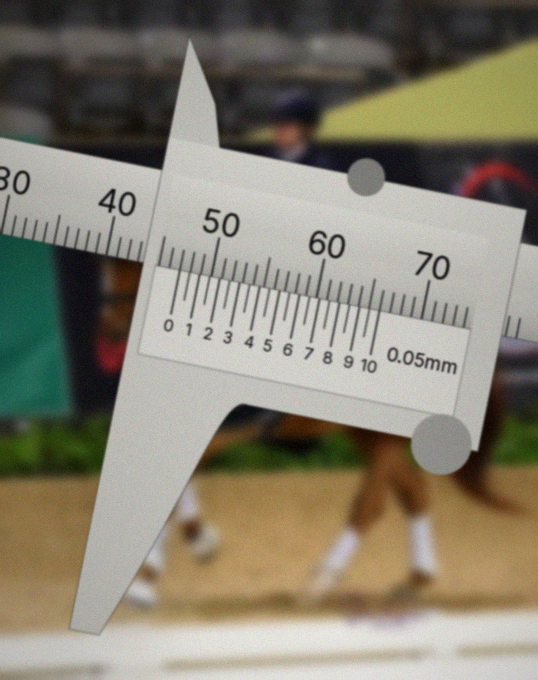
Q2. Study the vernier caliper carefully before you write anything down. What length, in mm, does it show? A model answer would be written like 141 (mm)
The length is 47.0 (mm)
